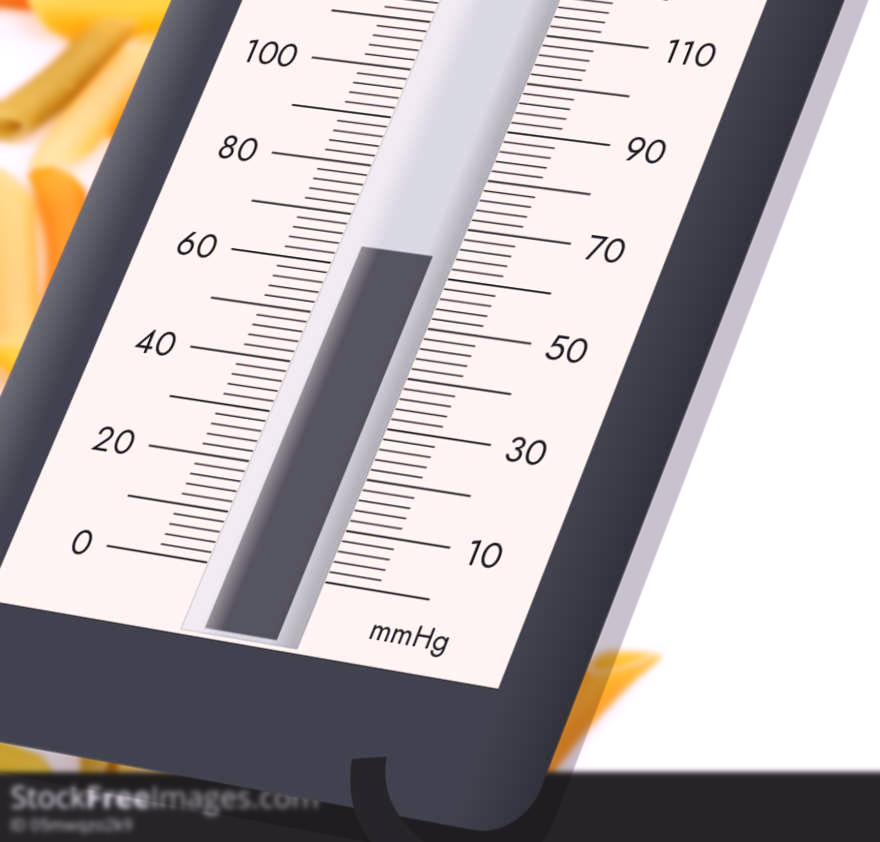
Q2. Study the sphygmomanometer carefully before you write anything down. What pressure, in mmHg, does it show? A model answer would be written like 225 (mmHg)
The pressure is 64 (mmHg)
